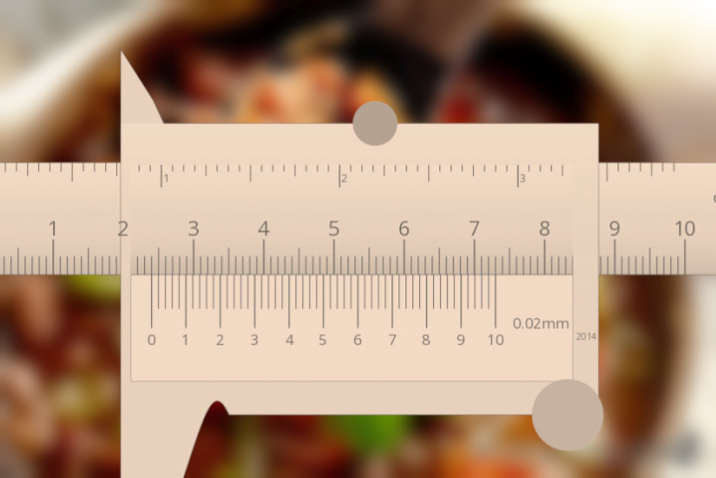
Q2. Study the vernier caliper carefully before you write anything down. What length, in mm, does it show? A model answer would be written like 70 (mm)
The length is 24.0 (mm)
